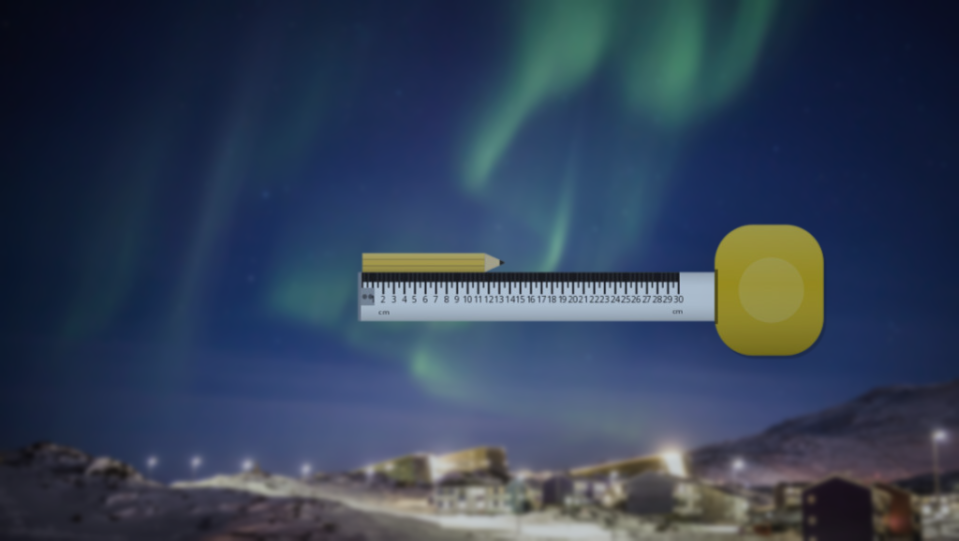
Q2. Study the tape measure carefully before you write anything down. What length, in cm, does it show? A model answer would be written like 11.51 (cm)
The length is 13.5 (cm)
